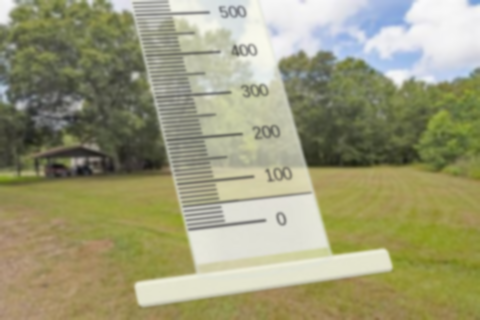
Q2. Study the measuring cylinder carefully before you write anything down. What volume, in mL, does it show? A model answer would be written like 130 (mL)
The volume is 50 (mL)
